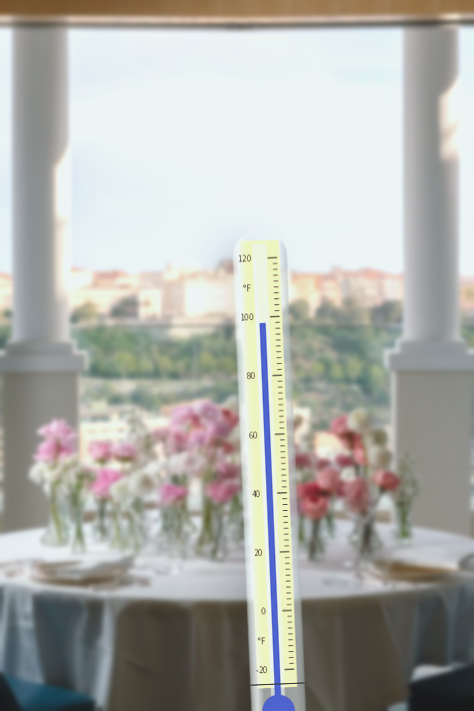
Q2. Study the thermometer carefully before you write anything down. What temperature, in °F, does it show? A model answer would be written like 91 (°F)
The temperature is 98 (°F)
